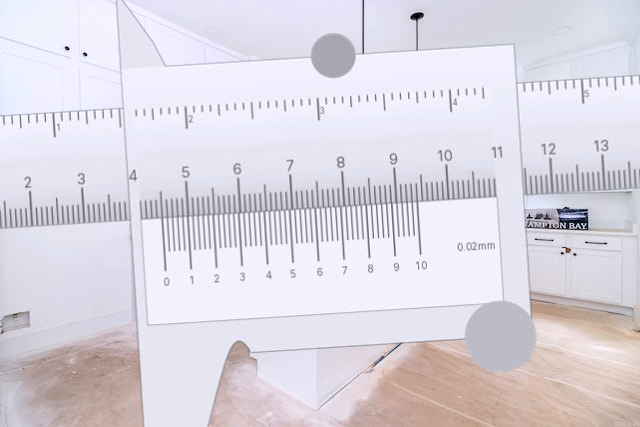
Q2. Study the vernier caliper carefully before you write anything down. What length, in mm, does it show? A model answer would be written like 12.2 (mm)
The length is 45.0 (mm)
